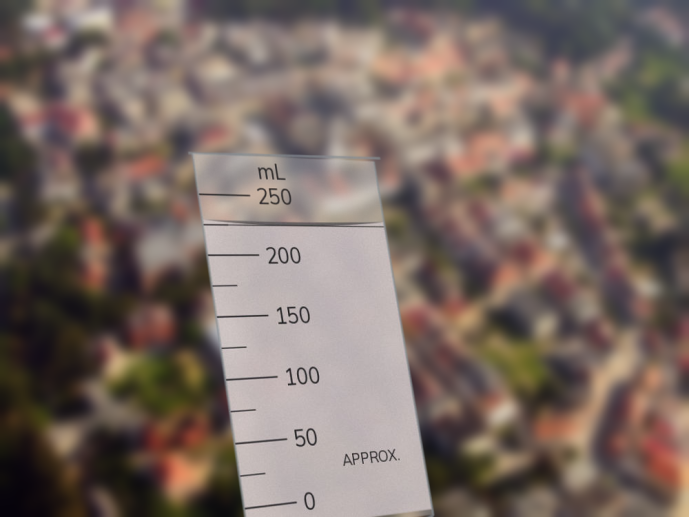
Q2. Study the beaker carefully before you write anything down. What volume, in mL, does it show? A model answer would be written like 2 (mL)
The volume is 225 (mL)
